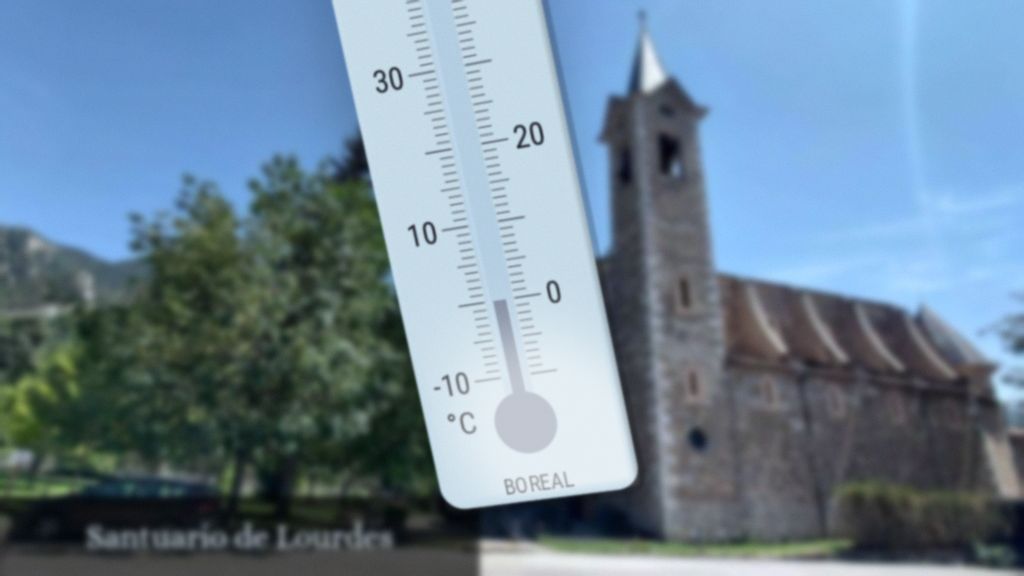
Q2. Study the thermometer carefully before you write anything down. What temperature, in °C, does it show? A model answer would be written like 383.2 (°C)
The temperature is 0 (°C)
